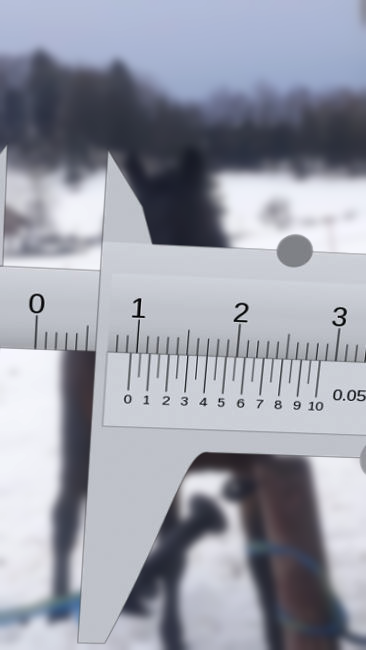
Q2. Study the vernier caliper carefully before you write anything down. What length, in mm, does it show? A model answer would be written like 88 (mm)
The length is 9.4 (mm)
